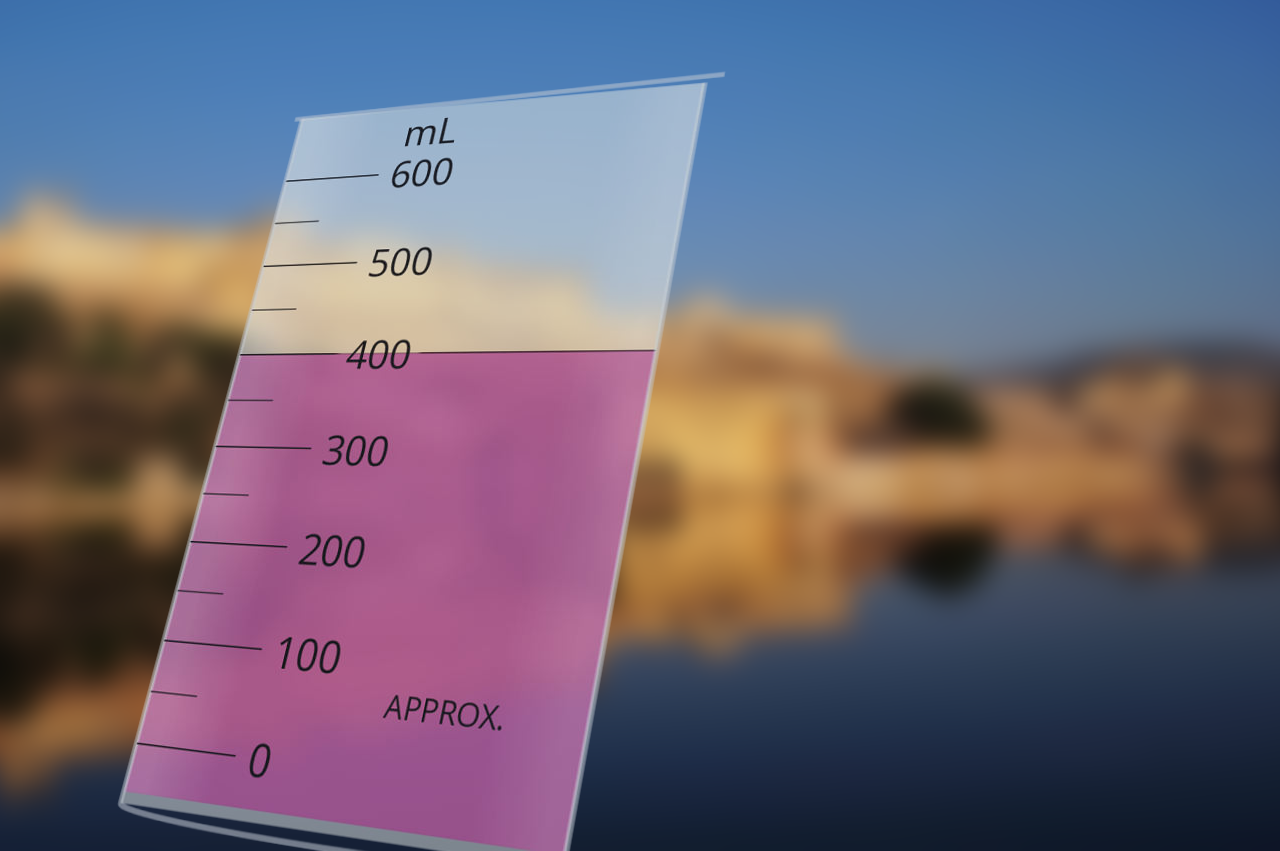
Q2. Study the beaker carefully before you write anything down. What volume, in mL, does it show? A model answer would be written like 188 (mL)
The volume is 400 (mL)
